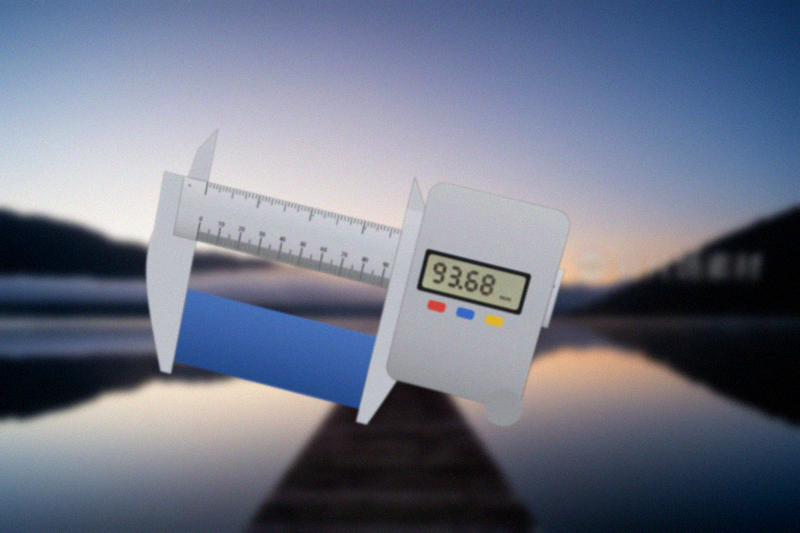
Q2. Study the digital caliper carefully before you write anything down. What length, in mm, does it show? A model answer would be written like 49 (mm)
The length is 93.68 (mm)
